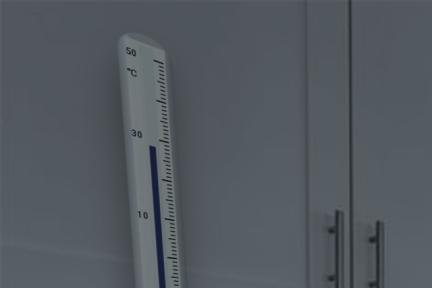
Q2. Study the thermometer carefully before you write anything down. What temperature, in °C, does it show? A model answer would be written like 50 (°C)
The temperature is 28 (°C)
